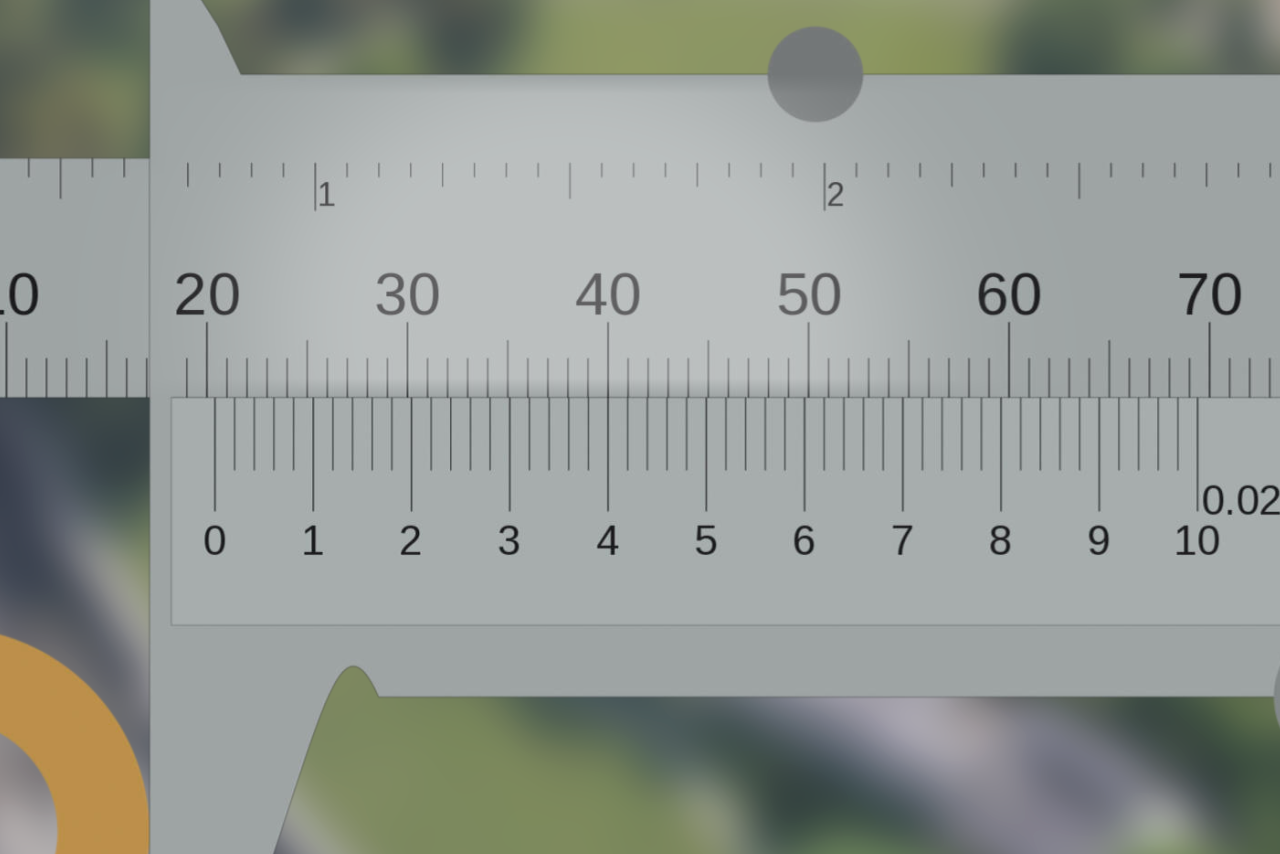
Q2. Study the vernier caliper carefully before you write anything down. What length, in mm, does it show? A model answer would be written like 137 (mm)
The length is 20.4 (mm)
